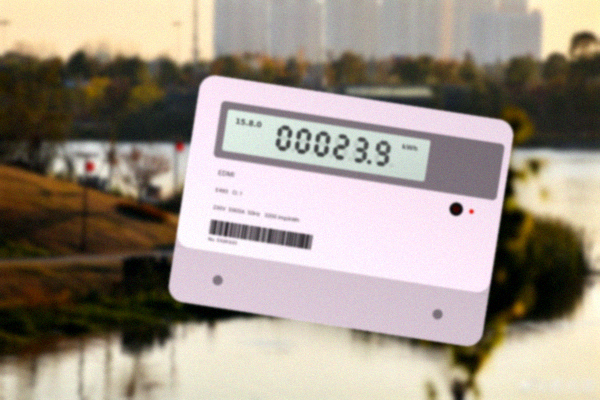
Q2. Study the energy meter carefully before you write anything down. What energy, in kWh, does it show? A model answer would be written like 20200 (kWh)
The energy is 23.9 (kWh)
